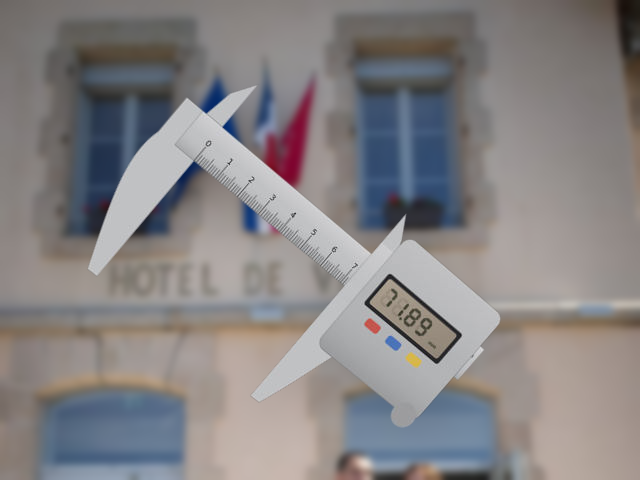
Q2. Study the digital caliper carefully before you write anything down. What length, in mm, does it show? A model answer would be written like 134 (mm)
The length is 71.89 (mm)
